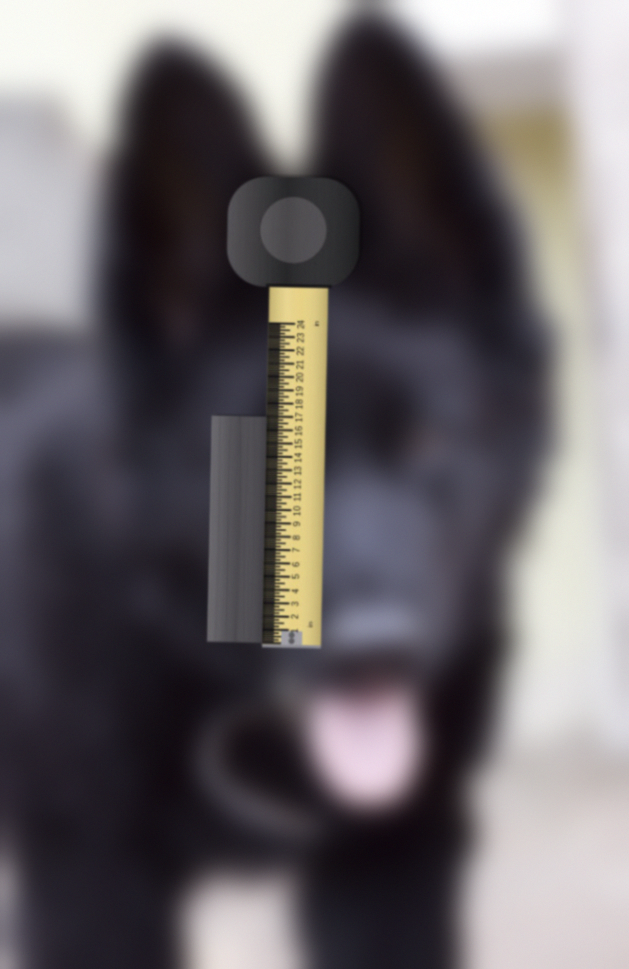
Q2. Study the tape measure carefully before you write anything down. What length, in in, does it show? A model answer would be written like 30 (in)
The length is 17 (in)
